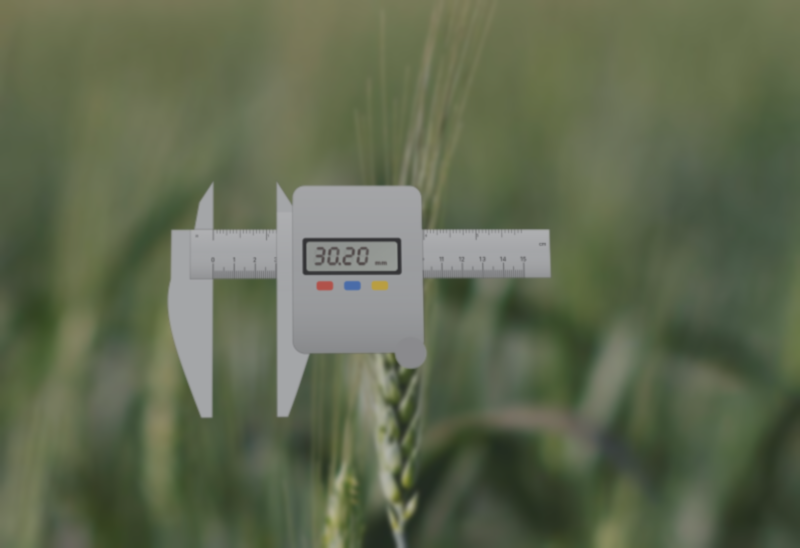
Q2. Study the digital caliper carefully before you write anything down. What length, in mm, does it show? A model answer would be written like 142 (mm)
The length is 30.20 (mm)
